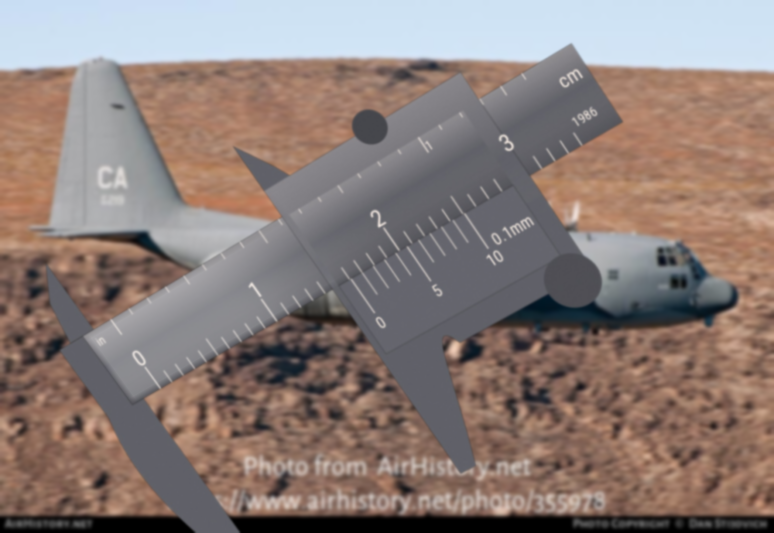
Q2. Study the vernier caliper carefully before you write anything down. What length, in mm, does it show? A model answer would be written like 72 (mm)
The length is 16.1 (mm)
